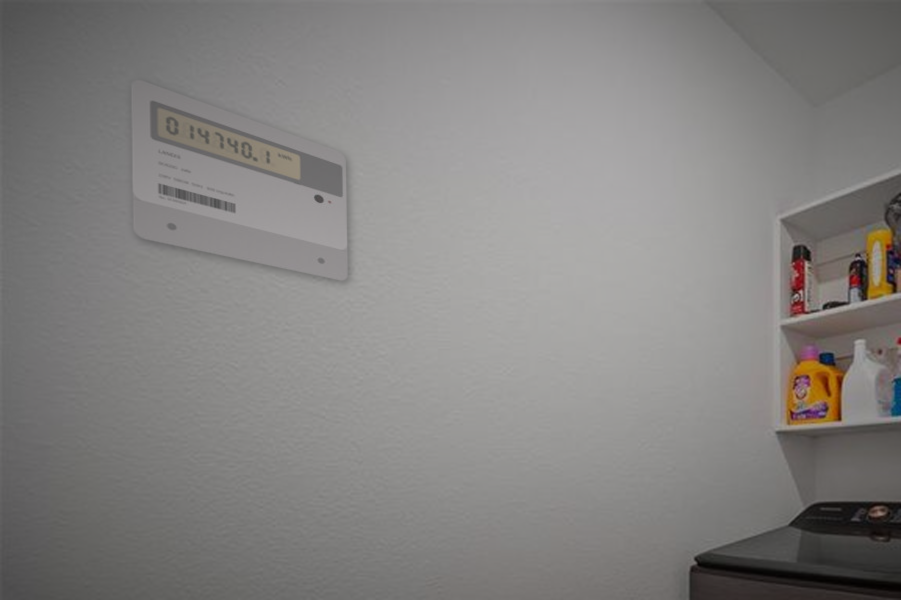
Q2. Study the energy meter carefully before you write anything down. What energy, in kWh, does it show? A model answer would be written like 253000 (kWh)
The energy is 14740.1 (kWh)
